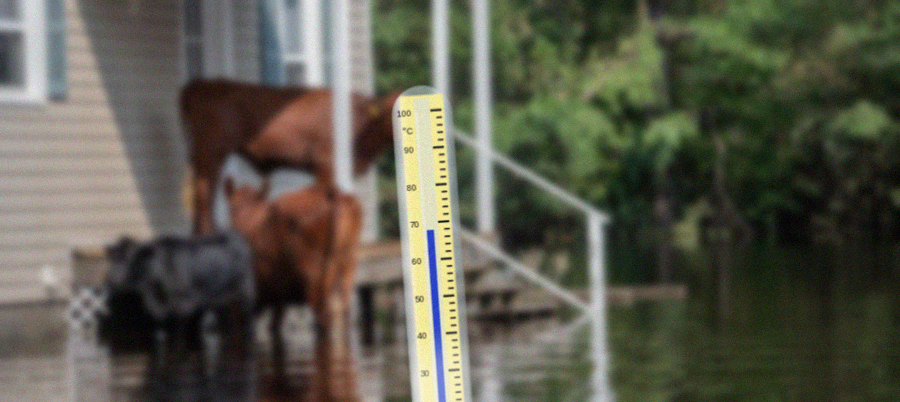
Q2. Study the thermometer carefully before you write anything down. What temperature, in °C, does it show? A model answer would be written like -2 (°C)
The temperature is 68 (°C)
